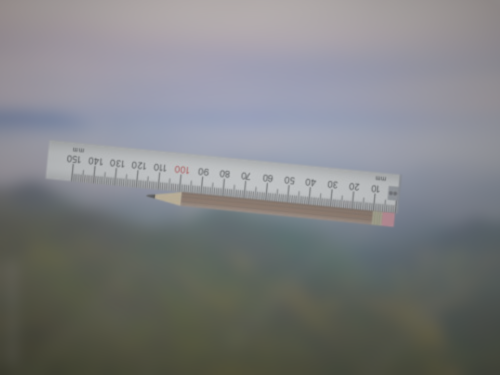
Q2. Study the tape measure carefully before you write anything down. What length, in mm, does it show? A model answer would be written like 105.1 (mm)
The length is 115 (mm)
